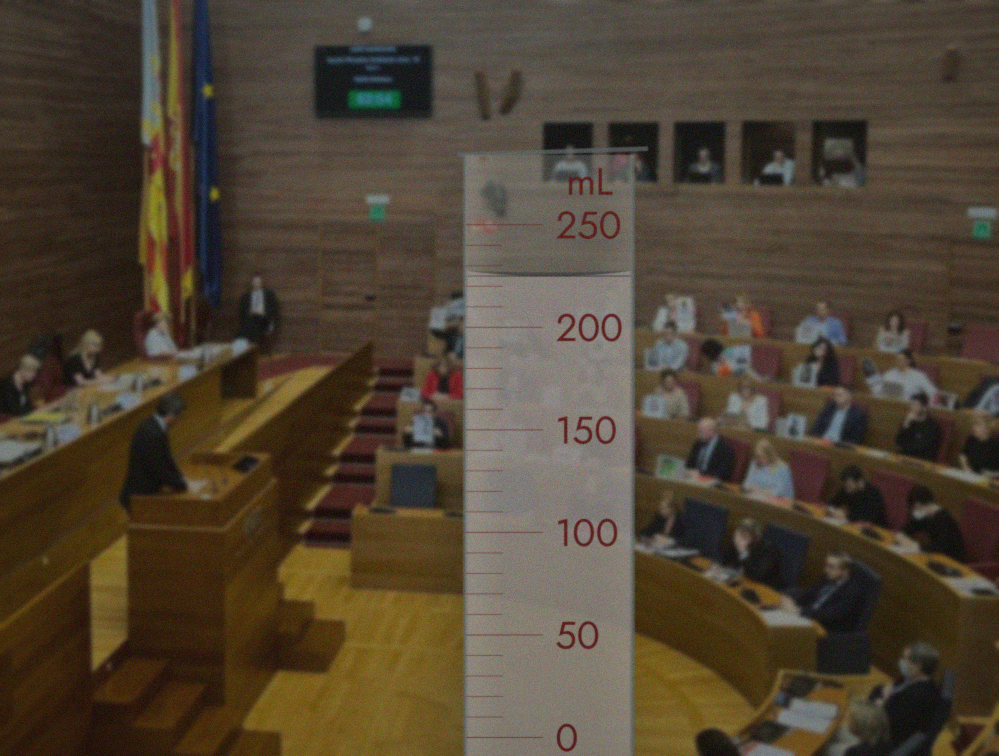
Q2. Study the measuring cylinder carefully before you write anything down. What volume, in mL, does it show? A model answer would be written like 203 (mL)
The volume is 225 (mL)
